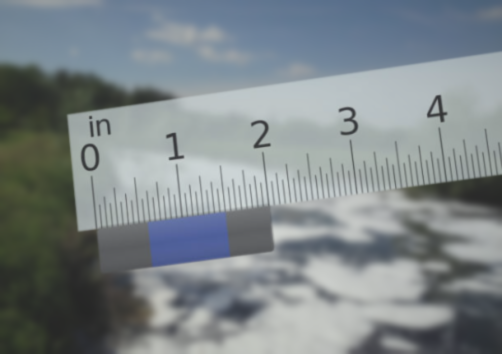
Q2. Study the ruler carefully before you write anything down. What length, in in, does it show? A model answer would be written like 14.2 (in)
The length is 2 (in)
